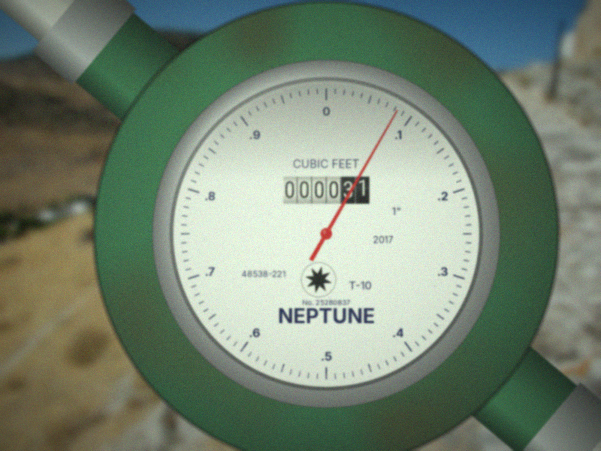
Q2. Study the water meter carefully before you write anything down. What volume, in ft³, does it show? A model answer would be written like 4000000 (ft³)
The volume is 31.08 (ft³)
